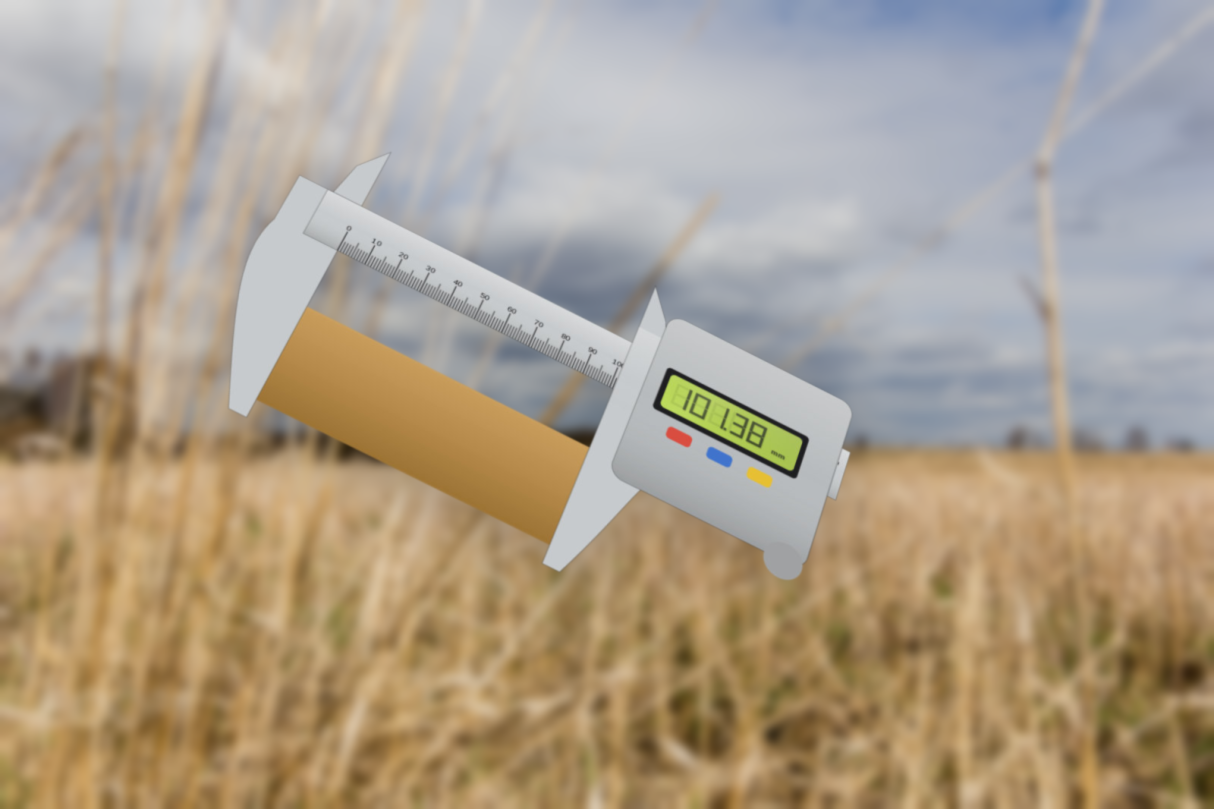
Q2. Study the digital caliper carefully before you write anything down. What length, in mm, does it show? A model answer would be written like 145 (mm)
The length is 101.38 (mm)
